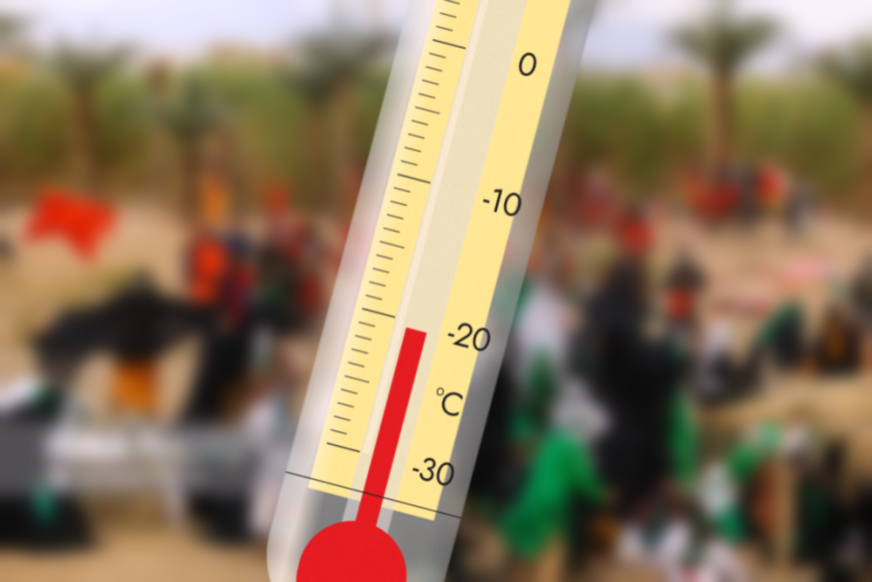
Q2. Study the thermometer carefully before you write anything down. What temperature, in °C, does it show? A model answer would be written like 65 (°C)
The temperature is -20.5 (°C)
